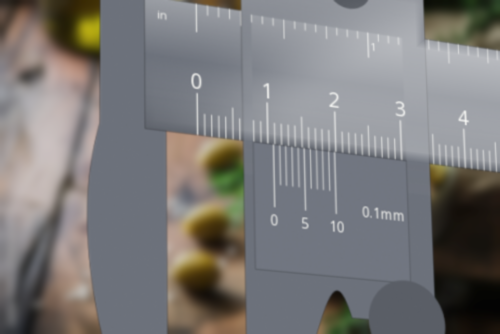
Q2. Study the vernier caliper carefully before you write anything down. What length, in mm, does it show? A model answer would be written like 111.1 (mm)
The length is 10.8 (mm)
